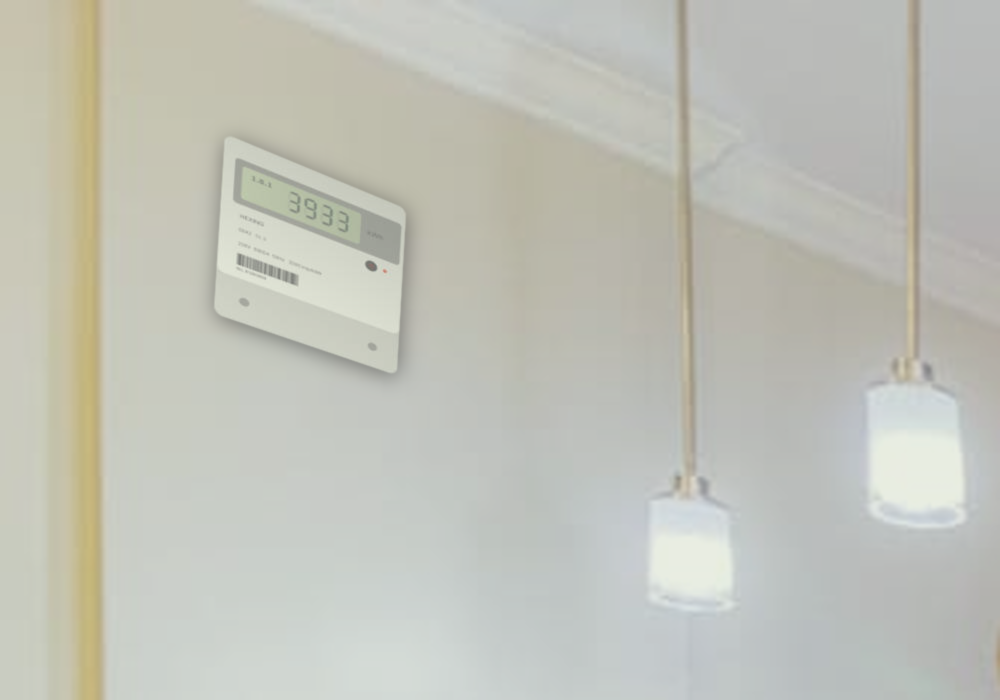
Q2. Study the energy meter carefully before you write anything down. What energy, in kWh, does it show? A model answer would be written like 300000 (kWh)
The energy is 3933 (kWh)
